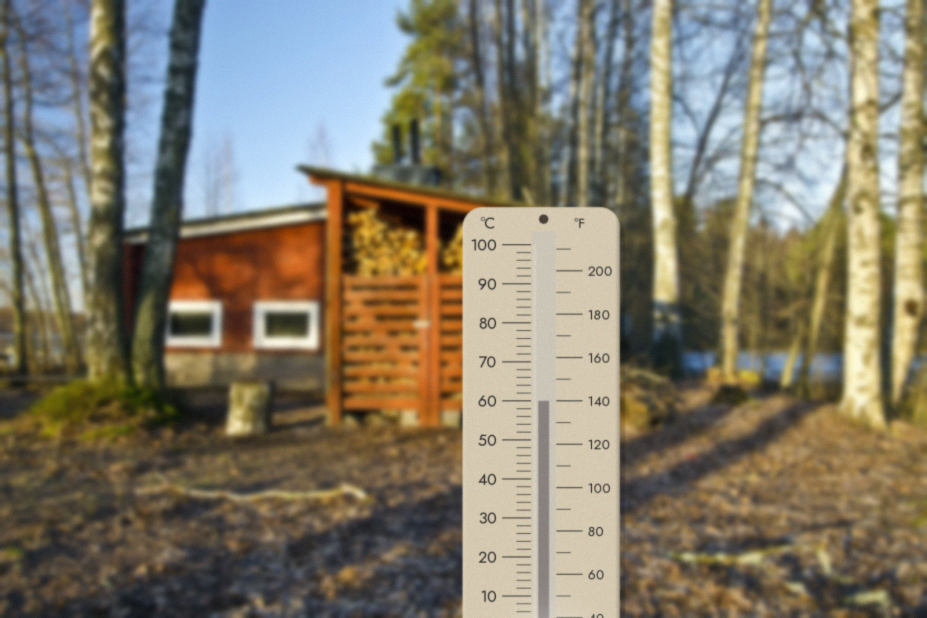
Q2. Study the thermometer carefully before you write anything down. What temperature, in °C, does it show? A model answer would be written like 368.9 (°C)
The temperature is 60 (°C)
